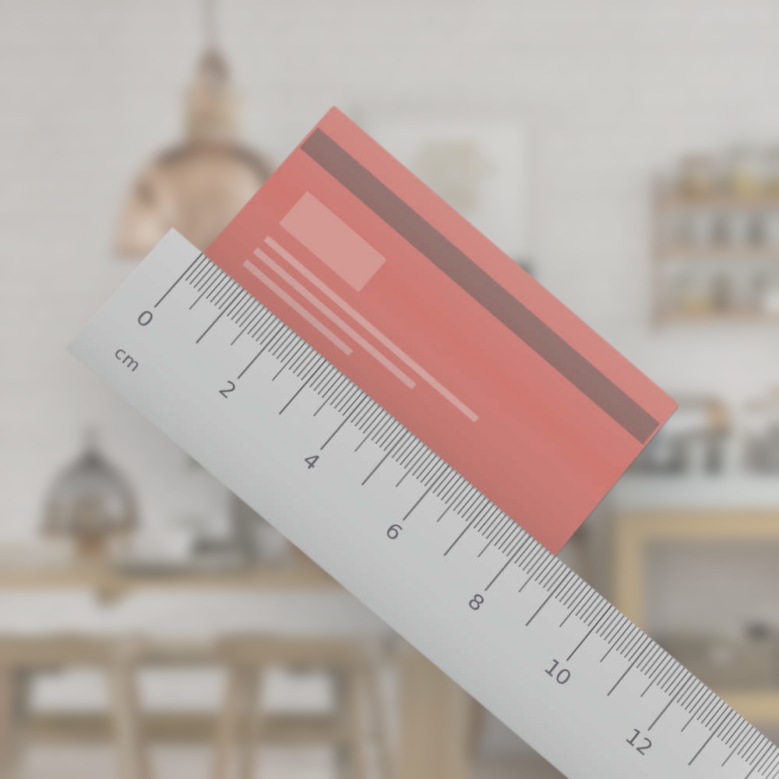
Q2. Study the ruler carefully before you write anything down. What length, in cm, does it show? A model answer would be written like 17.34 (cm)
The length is 8.6 (cm)
